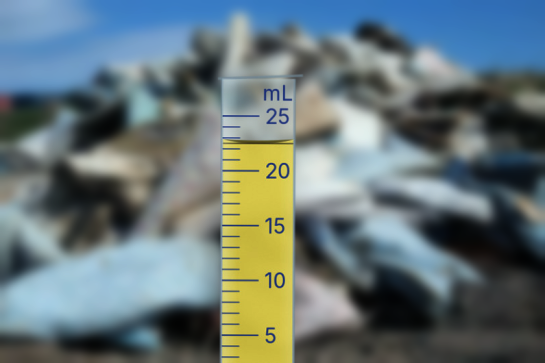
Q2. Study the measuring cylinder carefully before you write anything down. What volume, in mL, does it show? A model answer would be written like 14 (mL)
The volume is 22.5 (mL)
